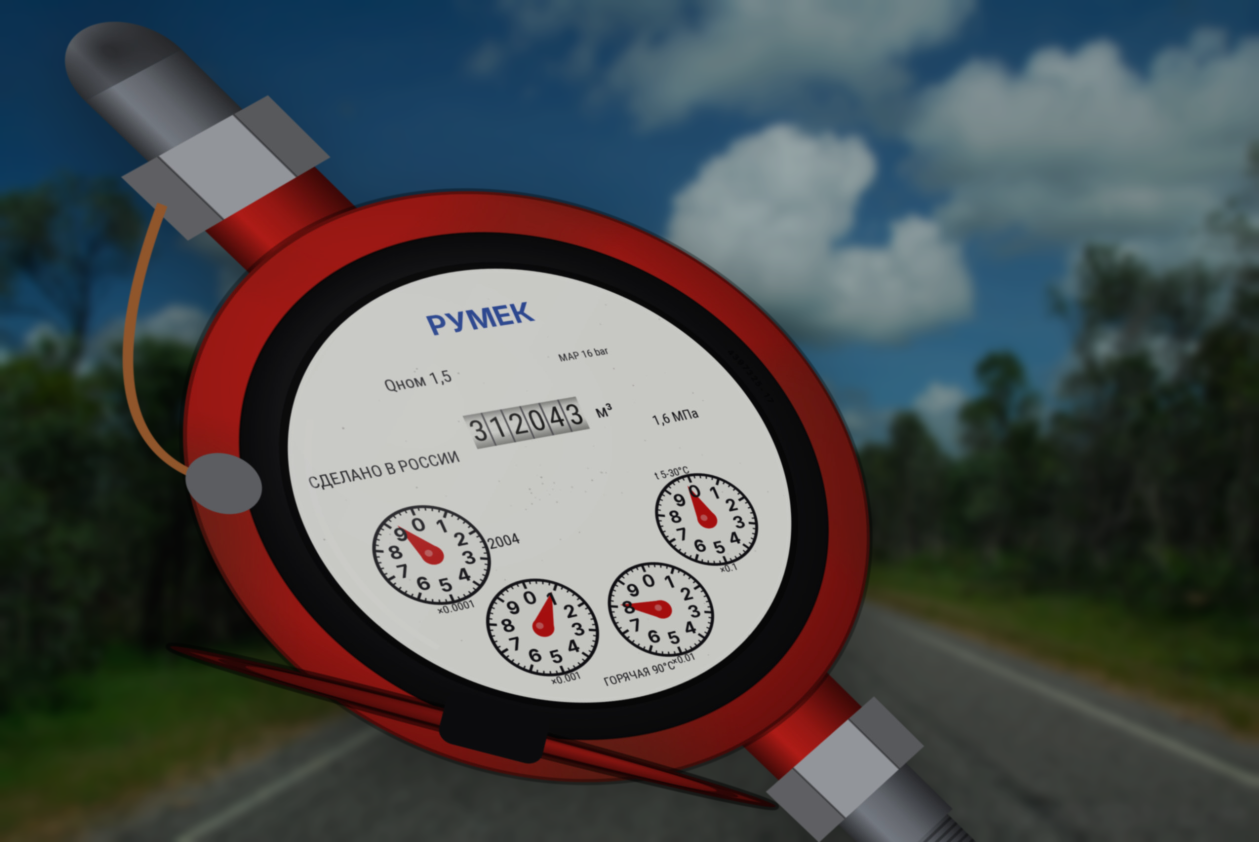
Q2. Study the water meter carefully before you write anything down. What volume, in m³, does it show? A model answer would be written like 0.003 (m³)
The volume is 312042.9809 (m³)
